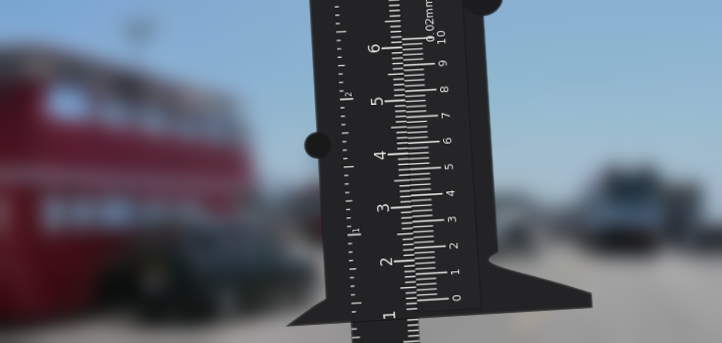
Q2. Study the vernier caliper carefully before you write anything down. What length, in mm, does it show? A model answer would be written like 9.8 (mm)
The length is 12.5 (mm)
